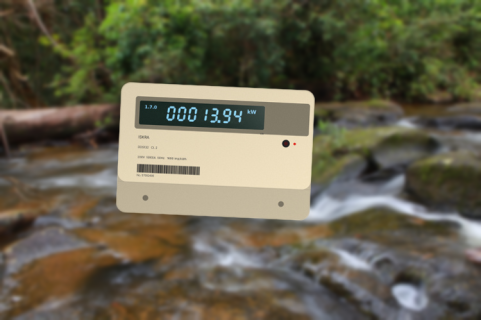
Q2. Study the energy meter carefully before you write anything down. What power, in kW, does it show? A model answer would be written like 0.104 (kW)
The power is 13.94 (kW)
